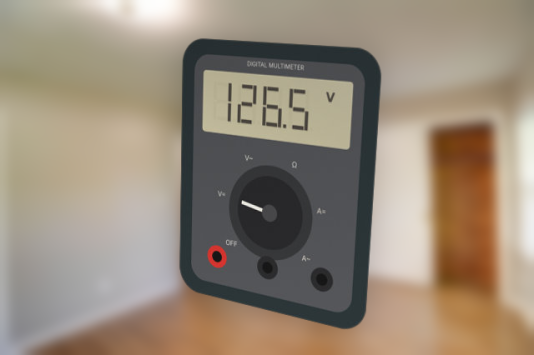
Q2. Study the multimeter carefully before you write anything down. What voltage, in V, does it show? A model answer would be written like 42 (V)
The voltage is 126.5 (V)
